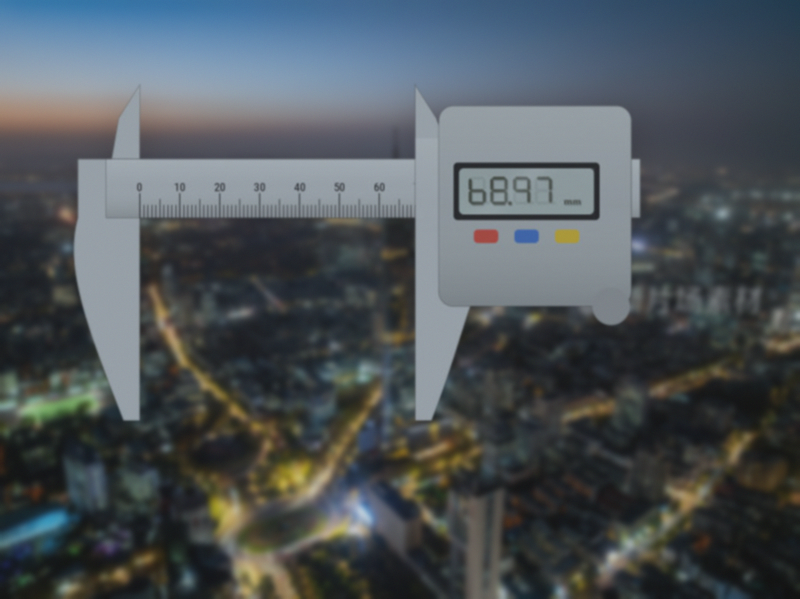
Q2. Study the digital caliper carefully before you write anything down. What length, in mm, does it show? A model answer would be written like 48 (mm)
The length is 68.97 (mm)
